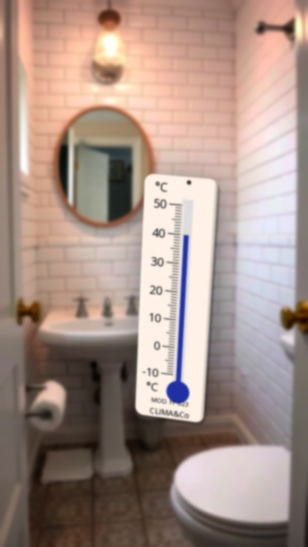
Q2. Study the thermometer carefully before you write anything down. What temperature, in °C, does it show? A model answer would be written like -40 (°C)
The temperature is 40 (°C)
